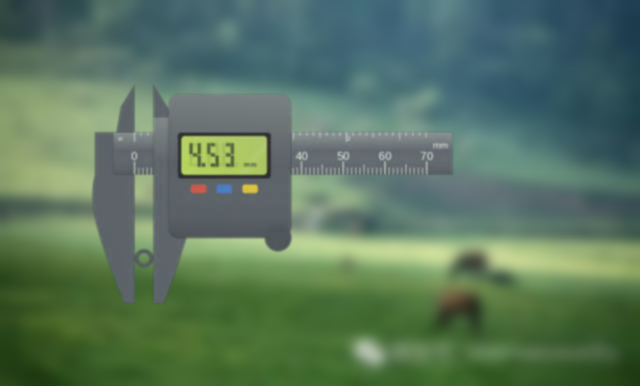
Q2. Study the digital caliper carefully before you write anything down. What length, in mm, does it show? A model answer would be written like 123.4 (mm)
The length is 4.53 (mm)
